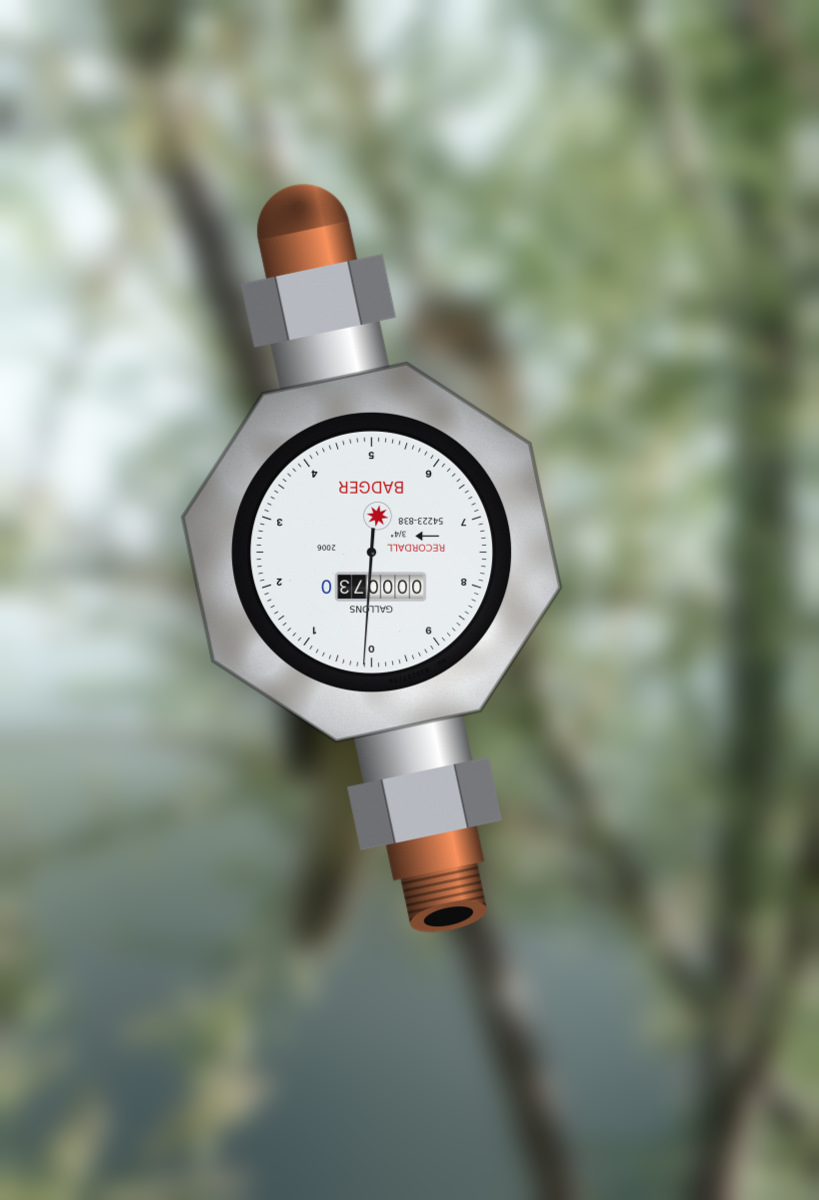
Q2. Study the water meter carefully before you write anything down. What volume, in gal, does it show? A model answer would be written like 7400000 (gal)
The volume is 730.1 (gal)
